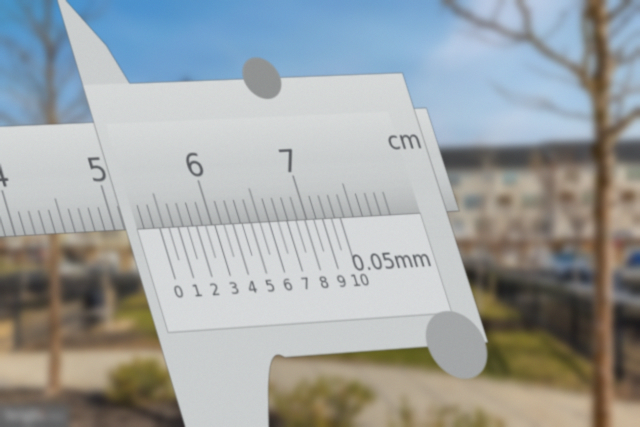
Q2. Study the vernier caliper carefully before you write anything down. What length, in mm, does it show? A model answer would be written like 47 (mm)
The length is 54.6 (mm)
